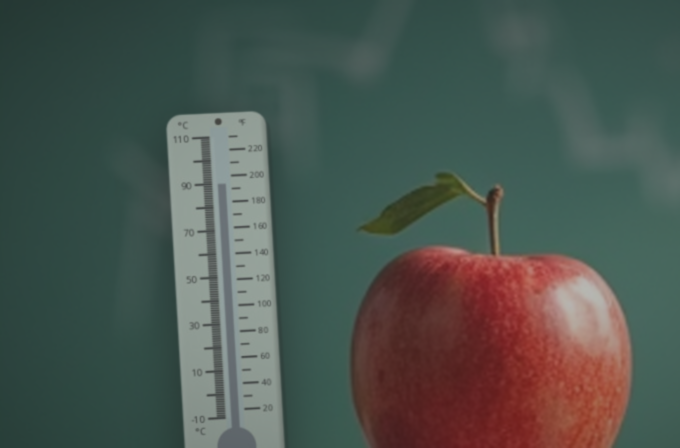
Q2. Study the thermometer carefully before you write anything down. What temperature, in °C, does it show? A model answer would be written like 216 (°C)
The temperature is 90 (°C)
